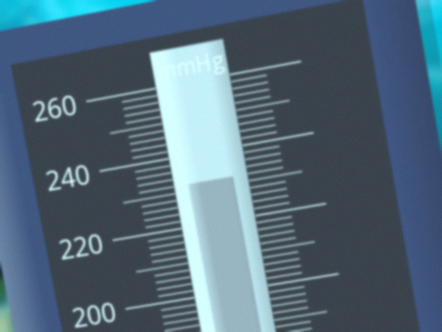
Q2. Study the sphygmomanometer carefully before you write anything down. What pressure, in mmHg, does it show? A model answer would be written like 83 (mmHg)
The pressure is 232 (mmHg)
